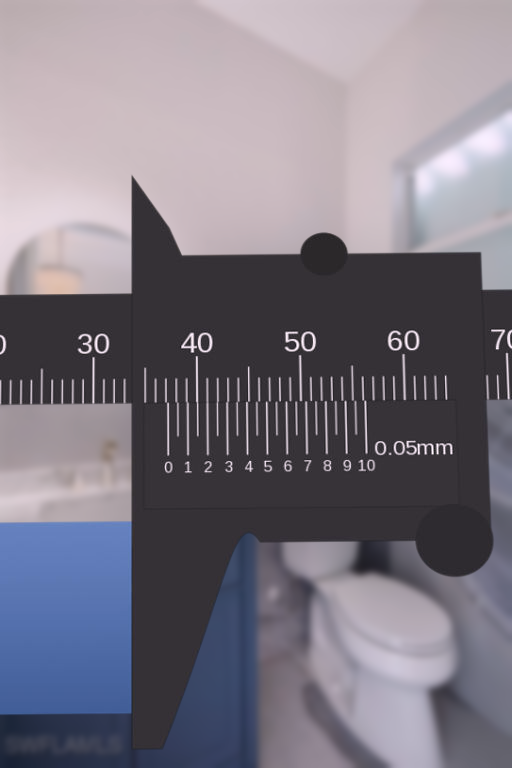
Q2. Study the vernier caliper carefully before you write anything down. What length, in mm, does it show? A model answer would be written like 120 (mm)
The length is 37.2 (mm)
